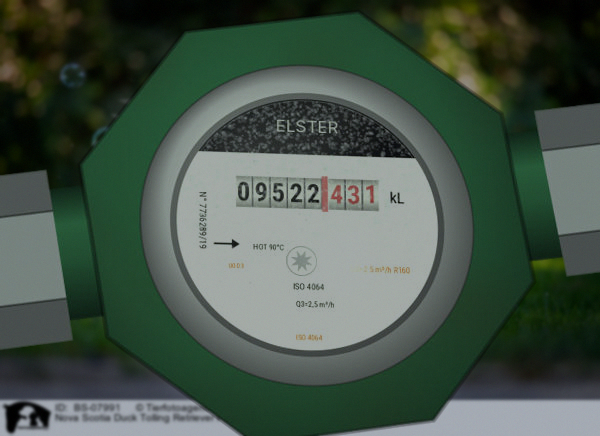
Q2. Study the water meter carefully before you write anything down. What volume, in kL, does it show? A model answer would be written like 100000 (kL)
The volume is 9522.431 (kL)
